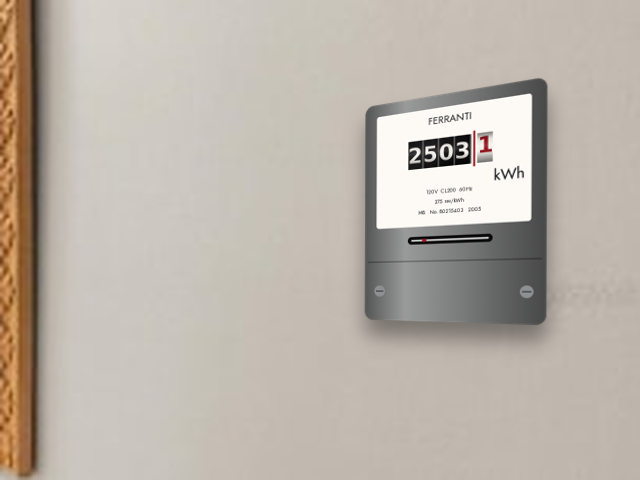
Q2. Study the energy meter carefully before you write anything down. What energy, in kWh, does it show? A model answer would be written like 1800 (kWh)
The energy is 2503.1 (kWh)
